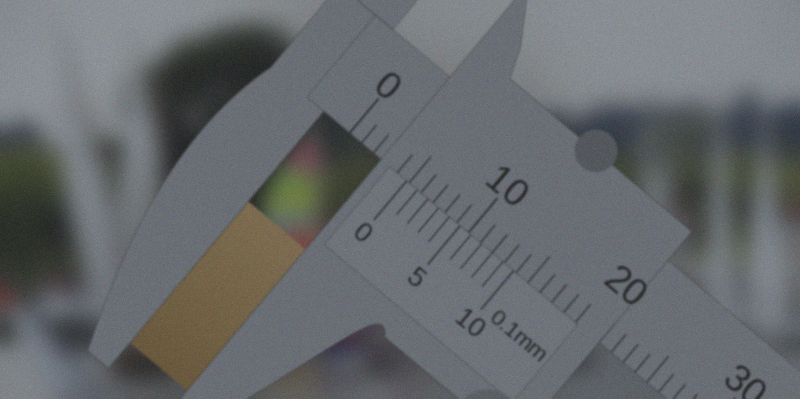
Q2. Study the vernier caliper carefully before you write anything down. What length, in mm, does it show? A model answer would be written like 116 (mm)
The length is 4.8 (mm)
